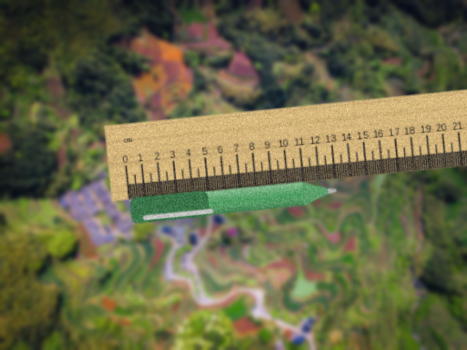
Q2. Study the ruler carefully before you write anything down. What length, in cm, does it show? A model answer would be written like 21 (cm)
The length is 13 (cm)
